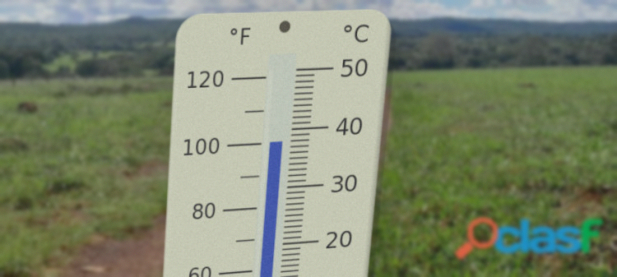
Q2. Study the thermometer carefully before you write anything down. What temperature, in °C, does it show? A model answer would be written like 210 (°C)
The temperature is 38 (°C)
